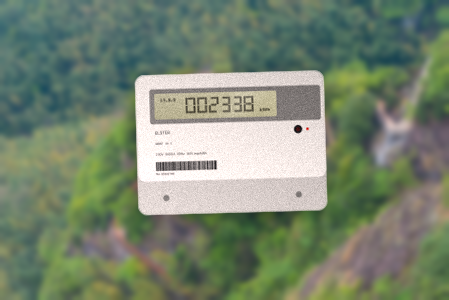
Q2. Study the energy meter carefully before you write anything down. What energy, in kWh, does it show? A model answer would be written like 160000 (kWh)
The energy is 2338 (kWh)
